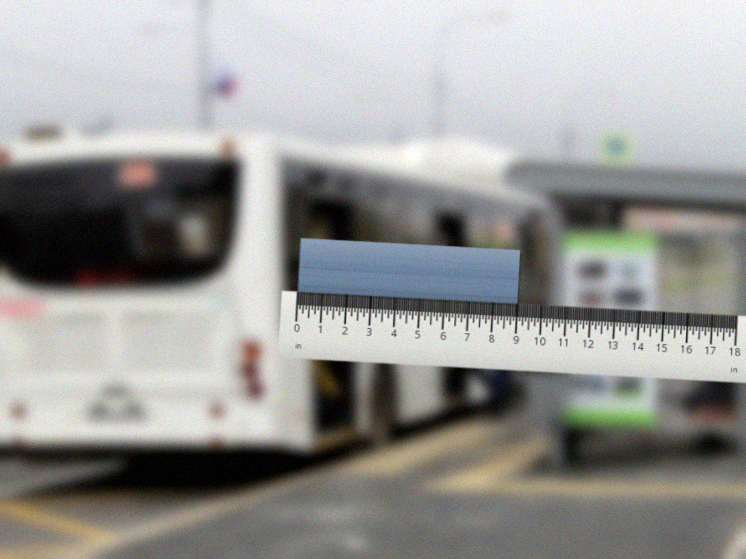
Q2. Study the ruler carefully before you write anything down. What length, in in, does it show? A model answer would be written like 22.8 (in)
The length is 9 (in)
